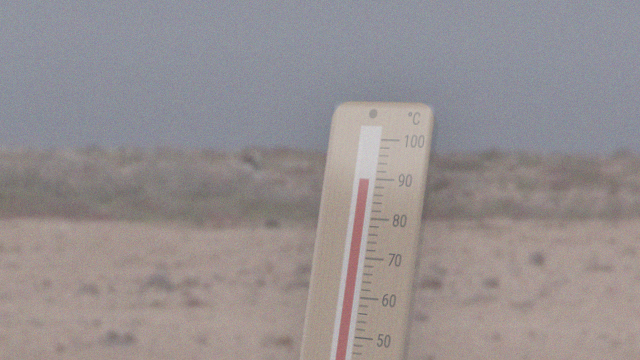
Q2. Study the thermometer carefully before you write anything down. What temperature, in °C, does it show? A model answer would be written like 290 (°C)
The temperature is 90 (°C)
